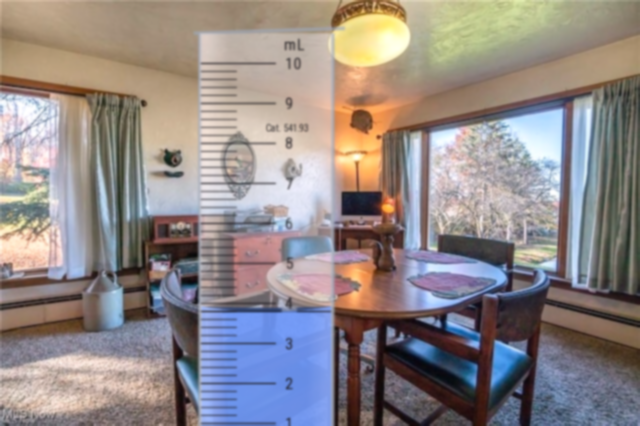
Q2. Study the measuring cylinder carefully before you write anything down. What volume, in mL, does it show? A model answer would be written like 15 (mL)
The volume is 3.8 (mL)
